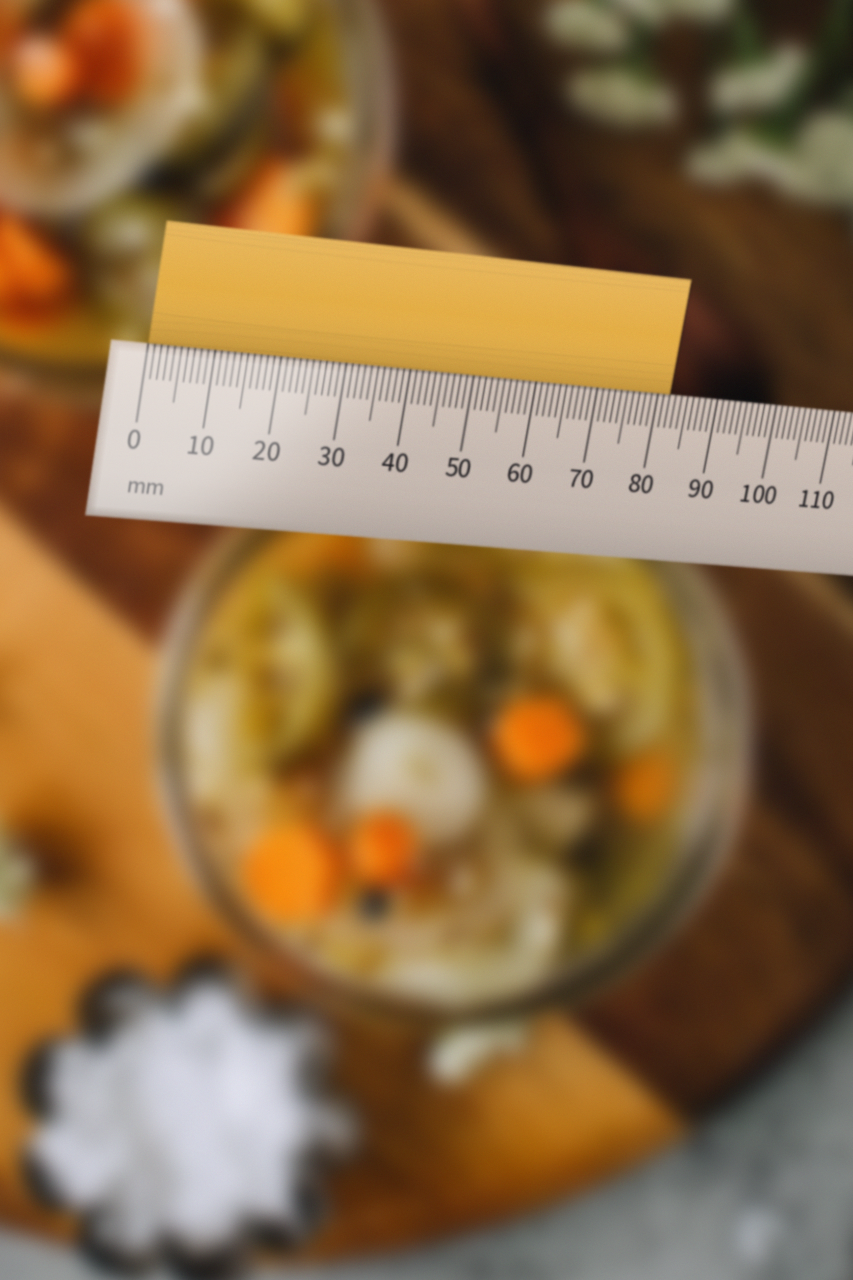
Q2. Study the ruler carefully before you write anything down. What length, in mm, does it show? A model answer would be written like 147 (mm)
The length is 82 (mm)
